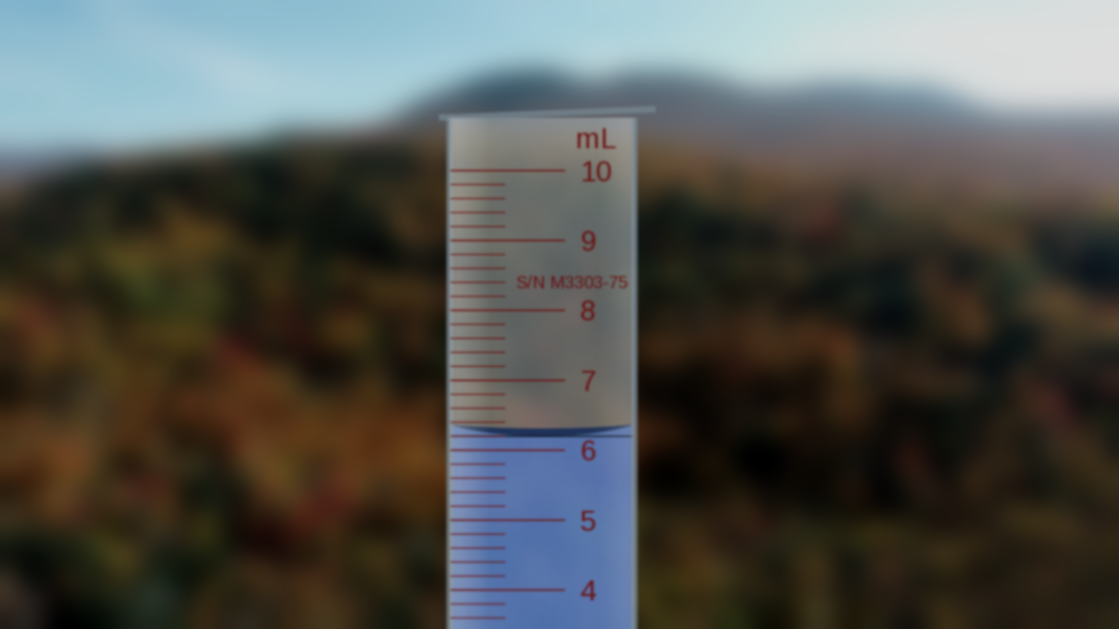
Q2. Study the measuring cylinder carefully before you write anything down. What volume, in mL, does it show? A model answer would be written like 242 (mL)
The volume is 6.2 (mL)
